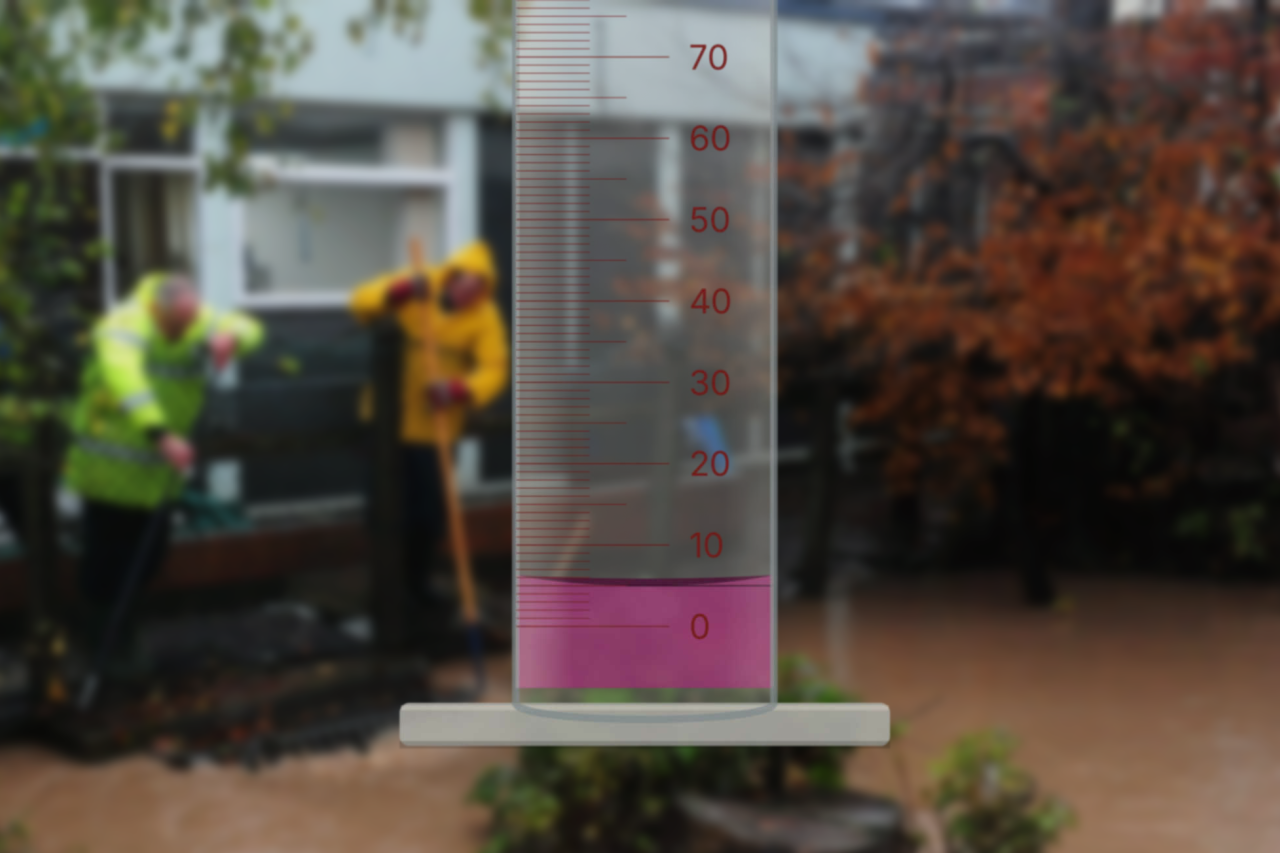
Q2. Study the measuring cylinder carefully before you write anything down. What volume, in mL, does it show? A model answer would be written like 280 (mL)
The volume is 5 (mL)
